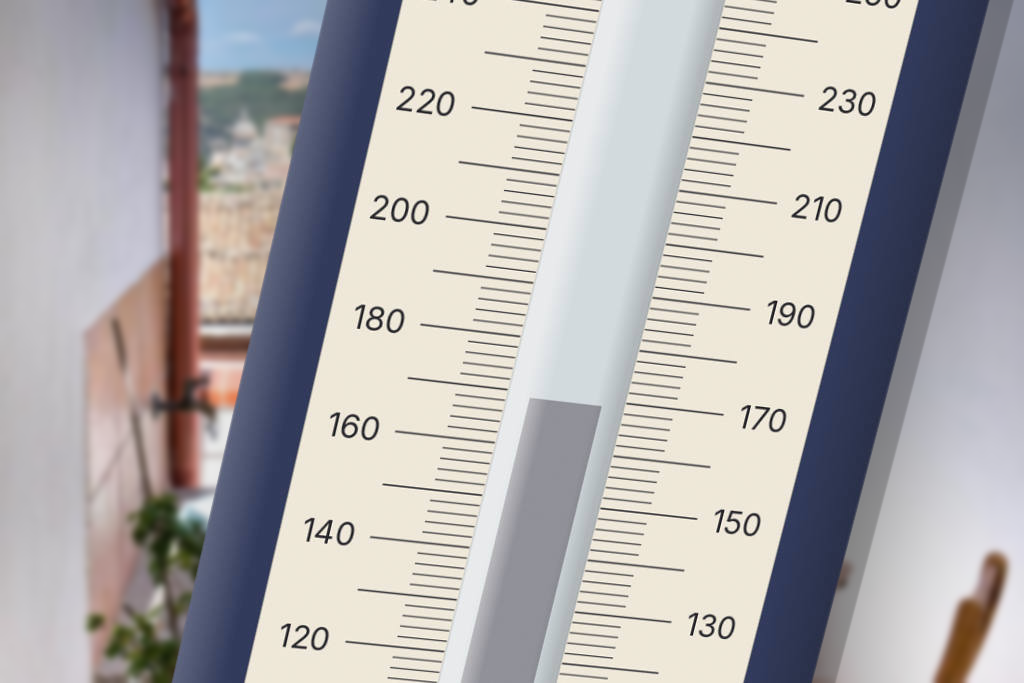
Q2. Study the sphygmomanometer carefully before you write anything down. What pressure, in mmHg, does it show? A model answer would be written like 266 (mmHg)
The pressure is 169 (mmHg)
